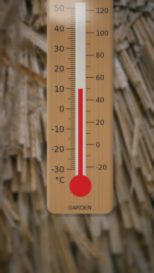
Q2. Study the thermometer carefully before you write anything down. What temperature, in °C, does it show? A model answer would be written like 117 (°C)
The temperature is 10 (°C)
